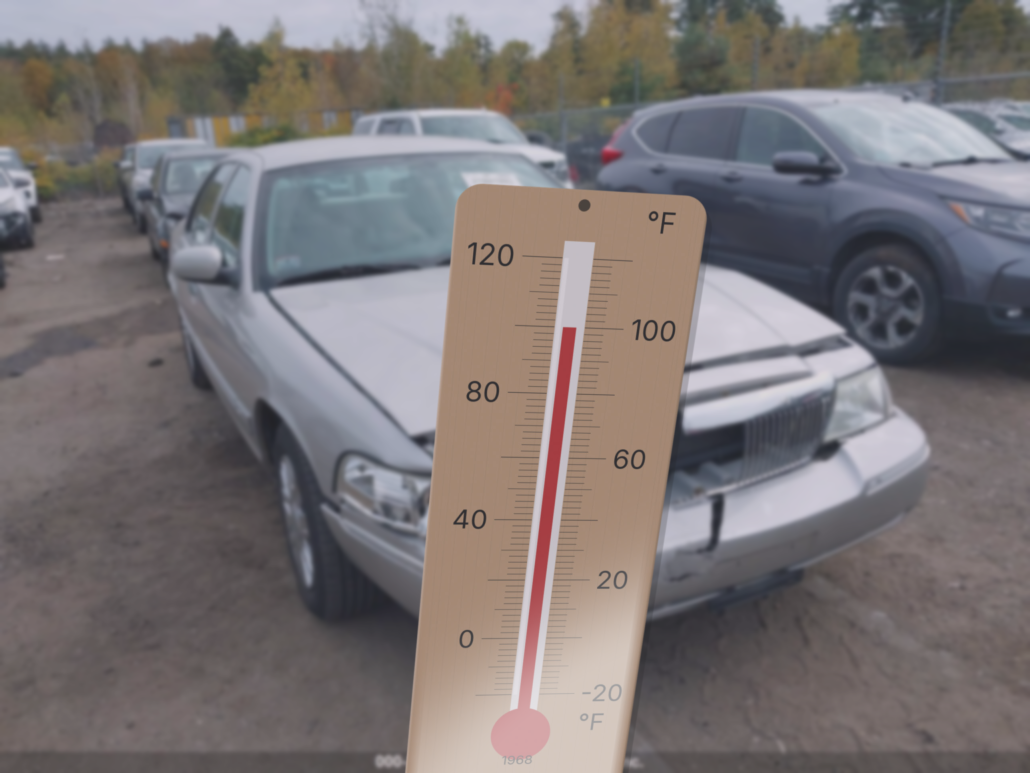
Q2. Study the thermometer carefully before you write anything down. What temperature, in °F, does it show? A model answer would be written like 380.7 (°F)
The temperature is 100 (°F)
